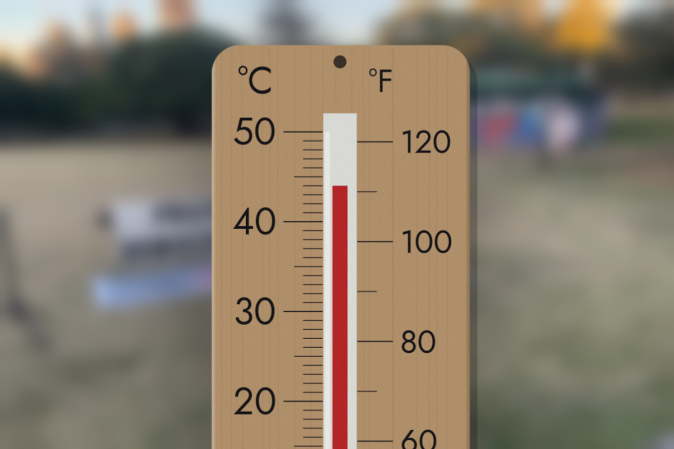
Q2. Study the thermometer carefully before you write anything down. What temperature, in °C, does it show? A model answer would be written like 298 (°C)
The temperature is 44 (°C)
